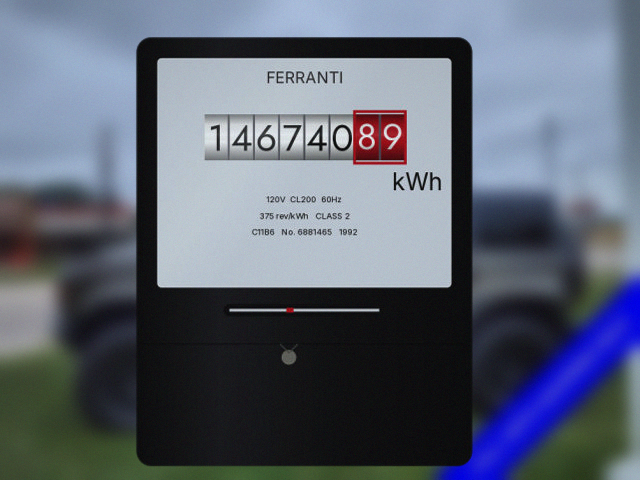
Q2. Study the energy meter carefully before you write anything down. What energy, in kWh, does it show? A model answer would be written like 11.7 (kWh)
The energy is 146740.89 (kWh)
